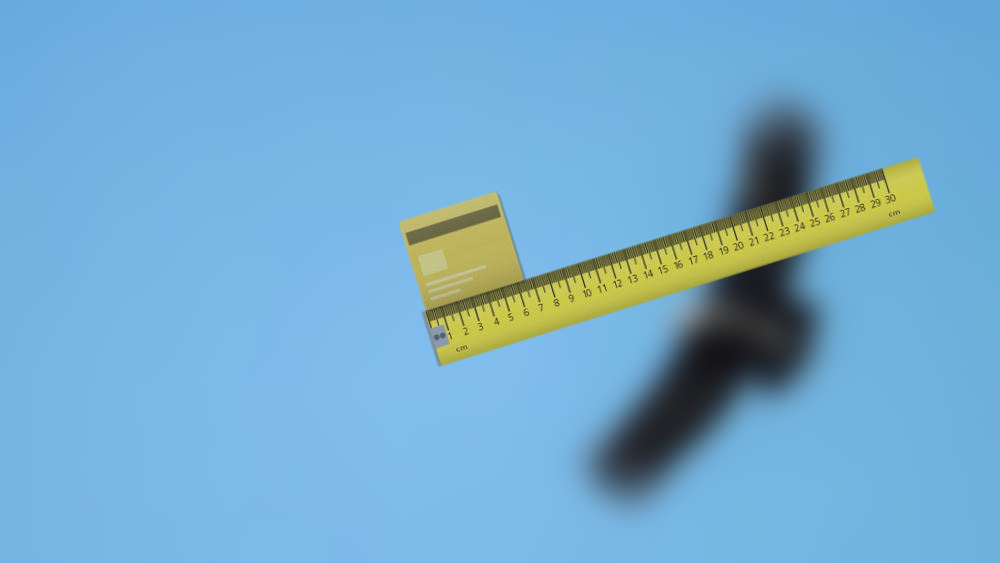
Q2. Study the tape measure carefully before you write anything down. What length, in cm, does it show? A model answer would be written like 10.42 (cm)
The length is 6.5 (cm)
